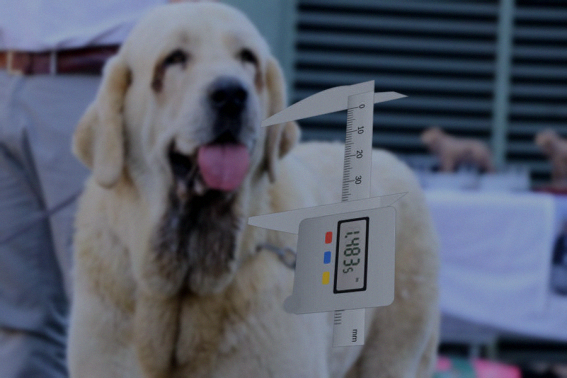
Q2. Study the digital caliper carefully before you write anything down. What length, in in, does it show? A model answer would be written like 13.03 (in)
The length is 1.4835 (in)
